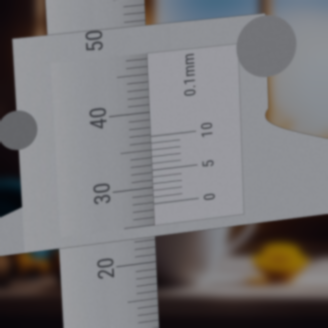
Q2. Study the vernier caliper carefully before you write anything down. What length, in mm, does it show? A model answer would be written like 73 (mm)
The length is 27.8 (mm)
